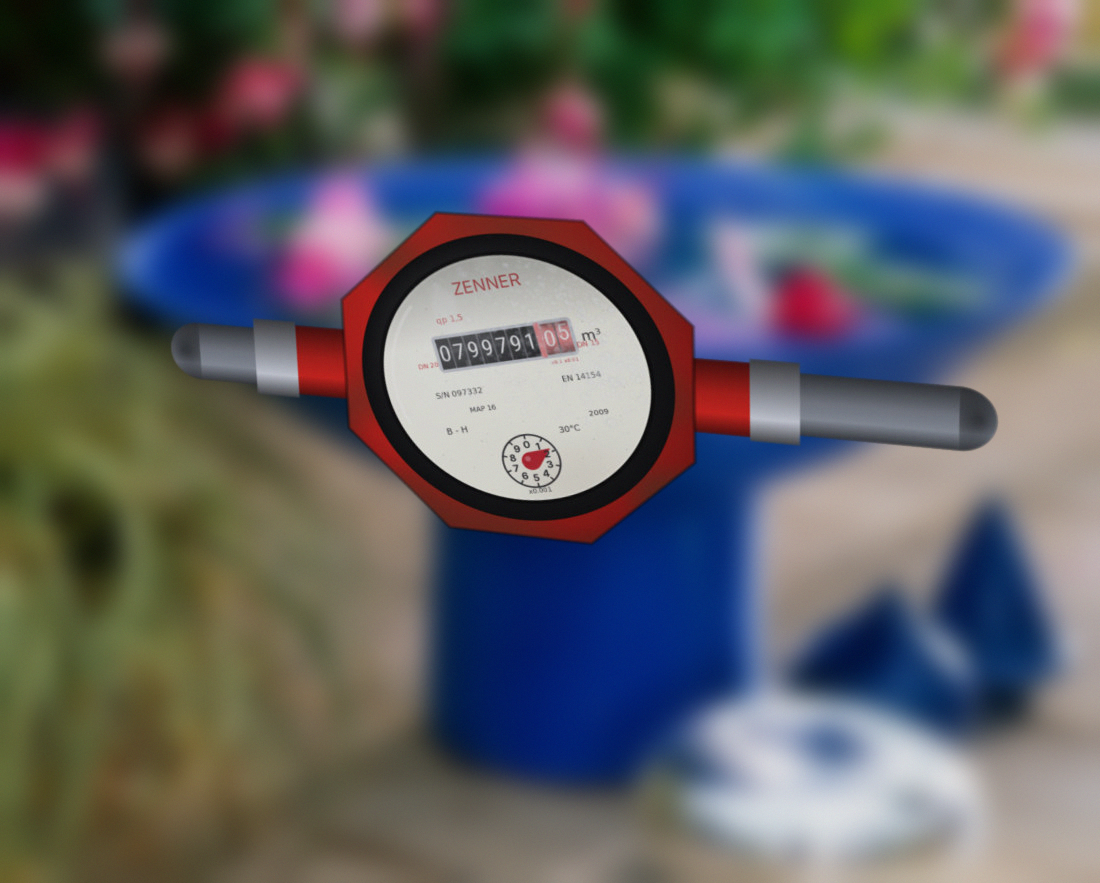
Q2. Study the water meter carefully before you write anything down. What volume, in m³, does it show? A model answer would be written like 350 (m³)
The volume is 799791.051 (m³)
